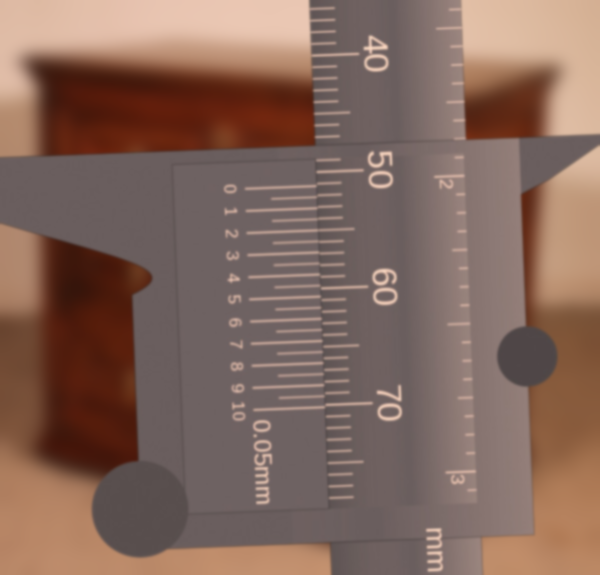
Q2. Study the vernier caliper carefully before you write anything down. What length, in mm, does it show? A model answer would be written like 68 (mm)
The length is 51.2 (mm)
